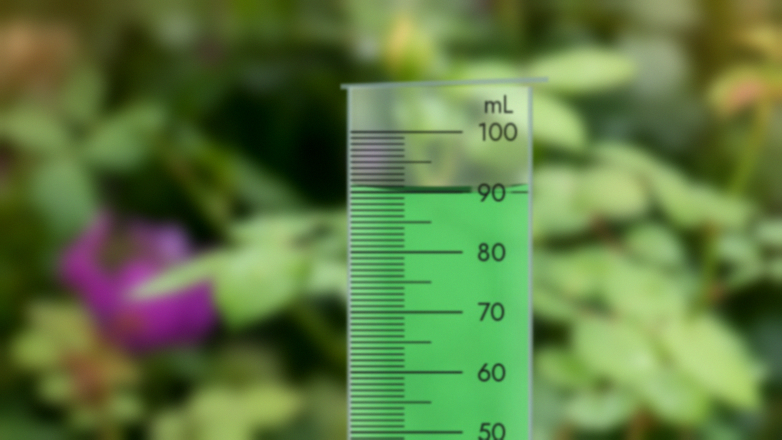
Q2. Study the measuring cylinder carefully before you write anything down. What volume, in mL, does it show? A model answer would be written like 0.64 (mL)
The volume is 90 (mL)
